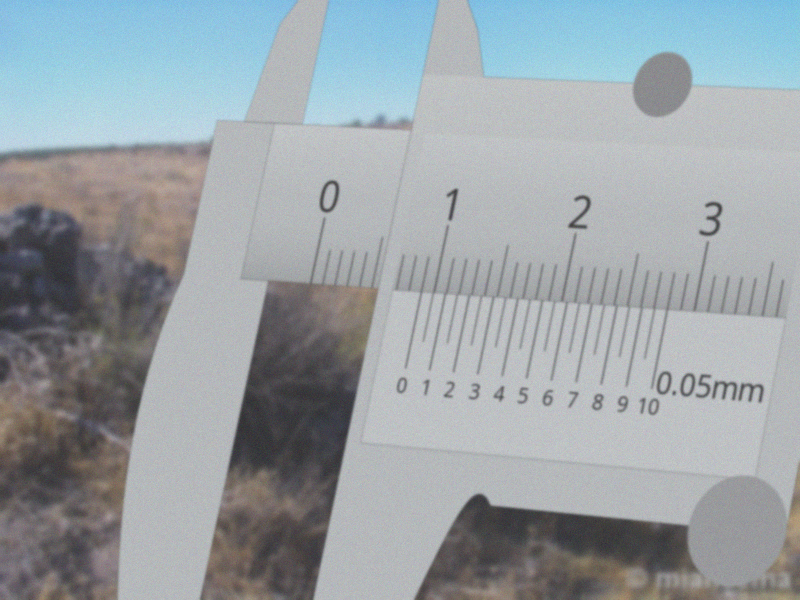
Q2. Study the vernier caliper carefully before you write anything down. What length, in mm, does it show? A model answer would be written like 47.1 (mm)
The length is 9.0 (mm)
